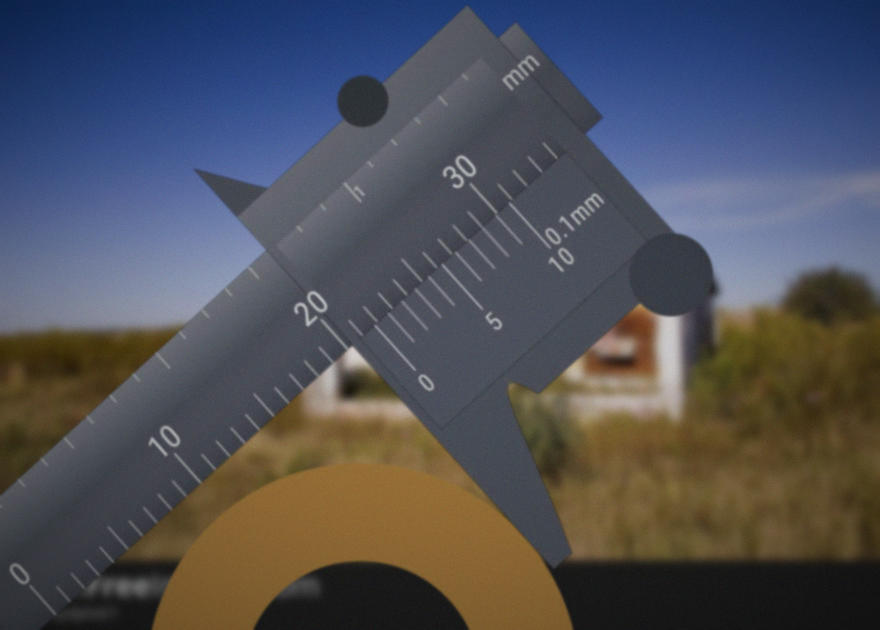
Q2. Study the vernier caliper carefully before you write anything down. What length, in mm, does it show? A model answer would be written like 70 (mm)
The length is 21.8 (mm)
